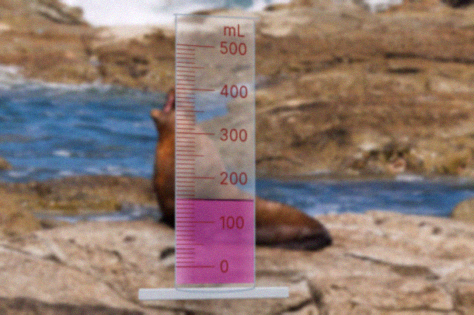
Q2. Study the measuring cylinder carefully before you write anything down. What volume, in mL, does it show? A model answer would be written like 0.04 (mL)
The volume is 150 (mL)
